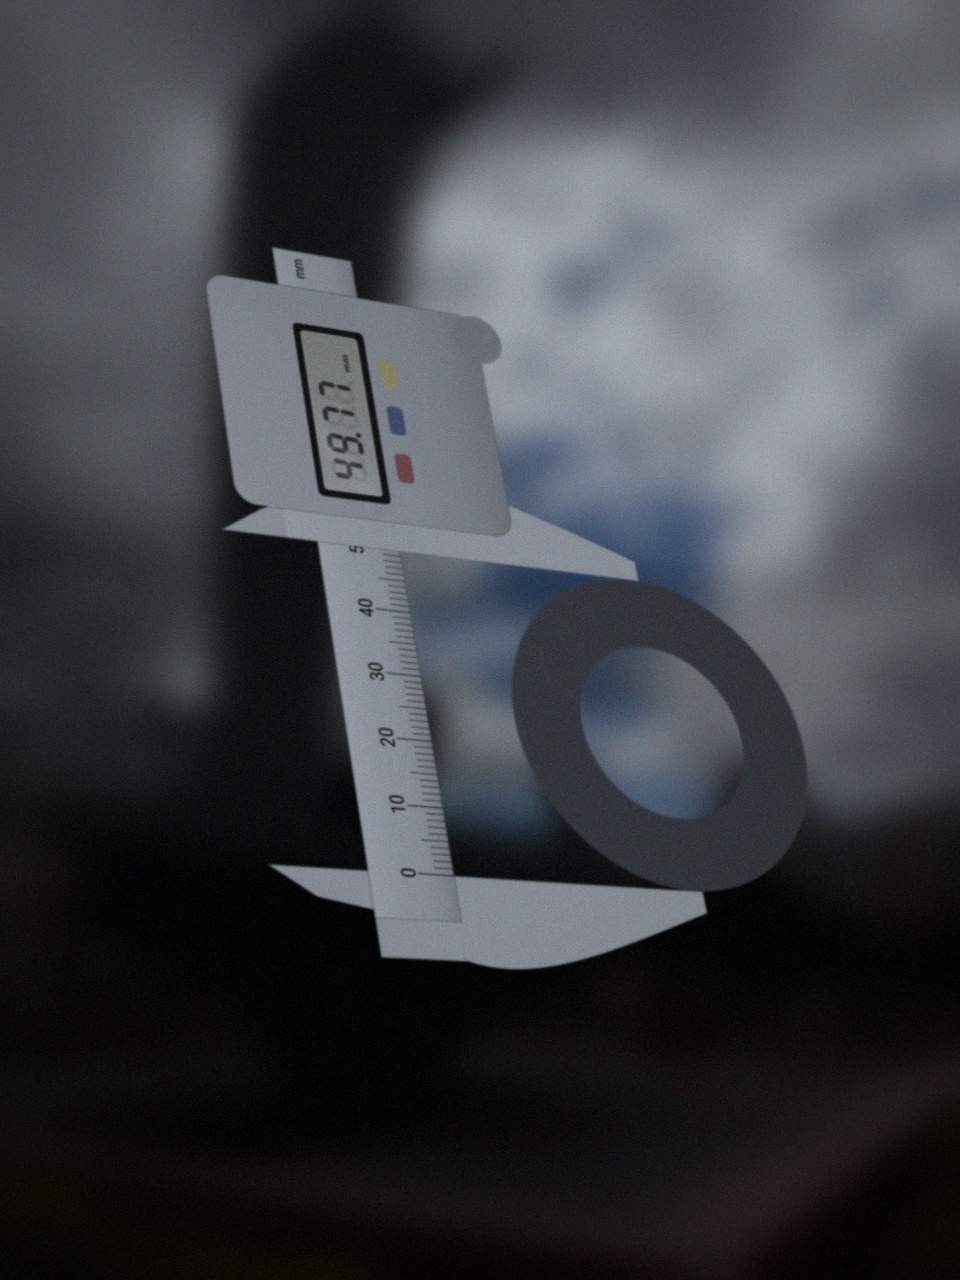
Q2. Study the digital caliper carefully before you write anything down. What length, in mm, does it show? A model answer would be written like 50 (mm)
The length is 49.77 (mm)
